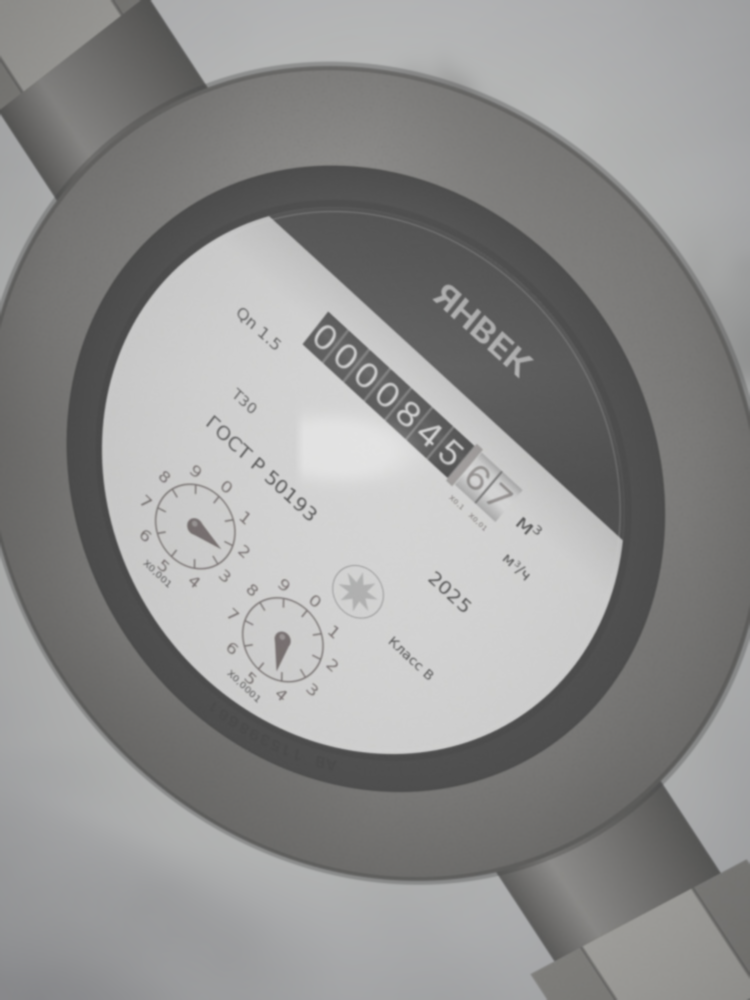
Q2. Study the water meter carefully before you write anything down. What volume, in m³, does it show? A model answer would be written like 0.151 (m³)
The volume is 845.6724 (m³)
